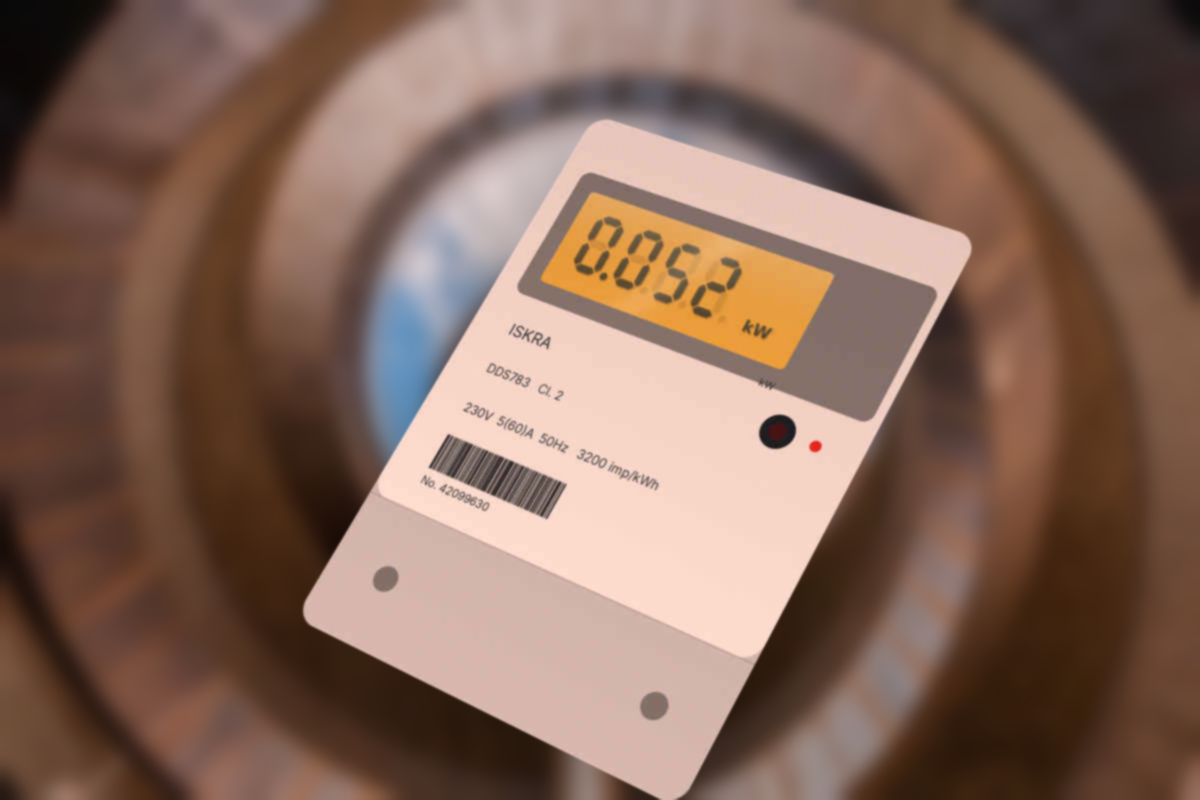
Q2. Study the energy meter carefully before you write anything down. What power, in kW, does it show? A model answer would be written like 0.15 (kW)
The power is 0.052 (kW)
